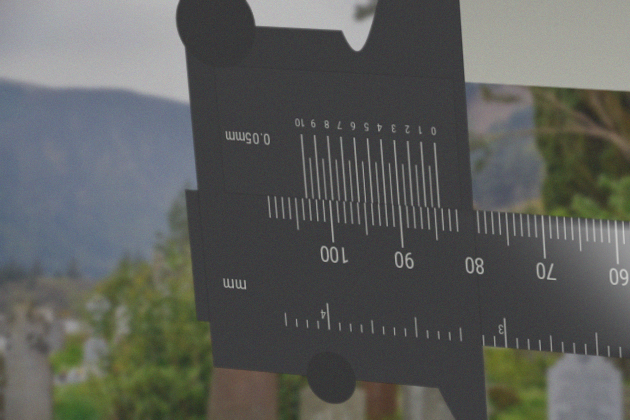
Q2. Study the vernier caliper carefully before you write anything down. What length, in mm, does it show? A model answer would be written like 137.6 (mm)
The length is 84.4 (mm)
